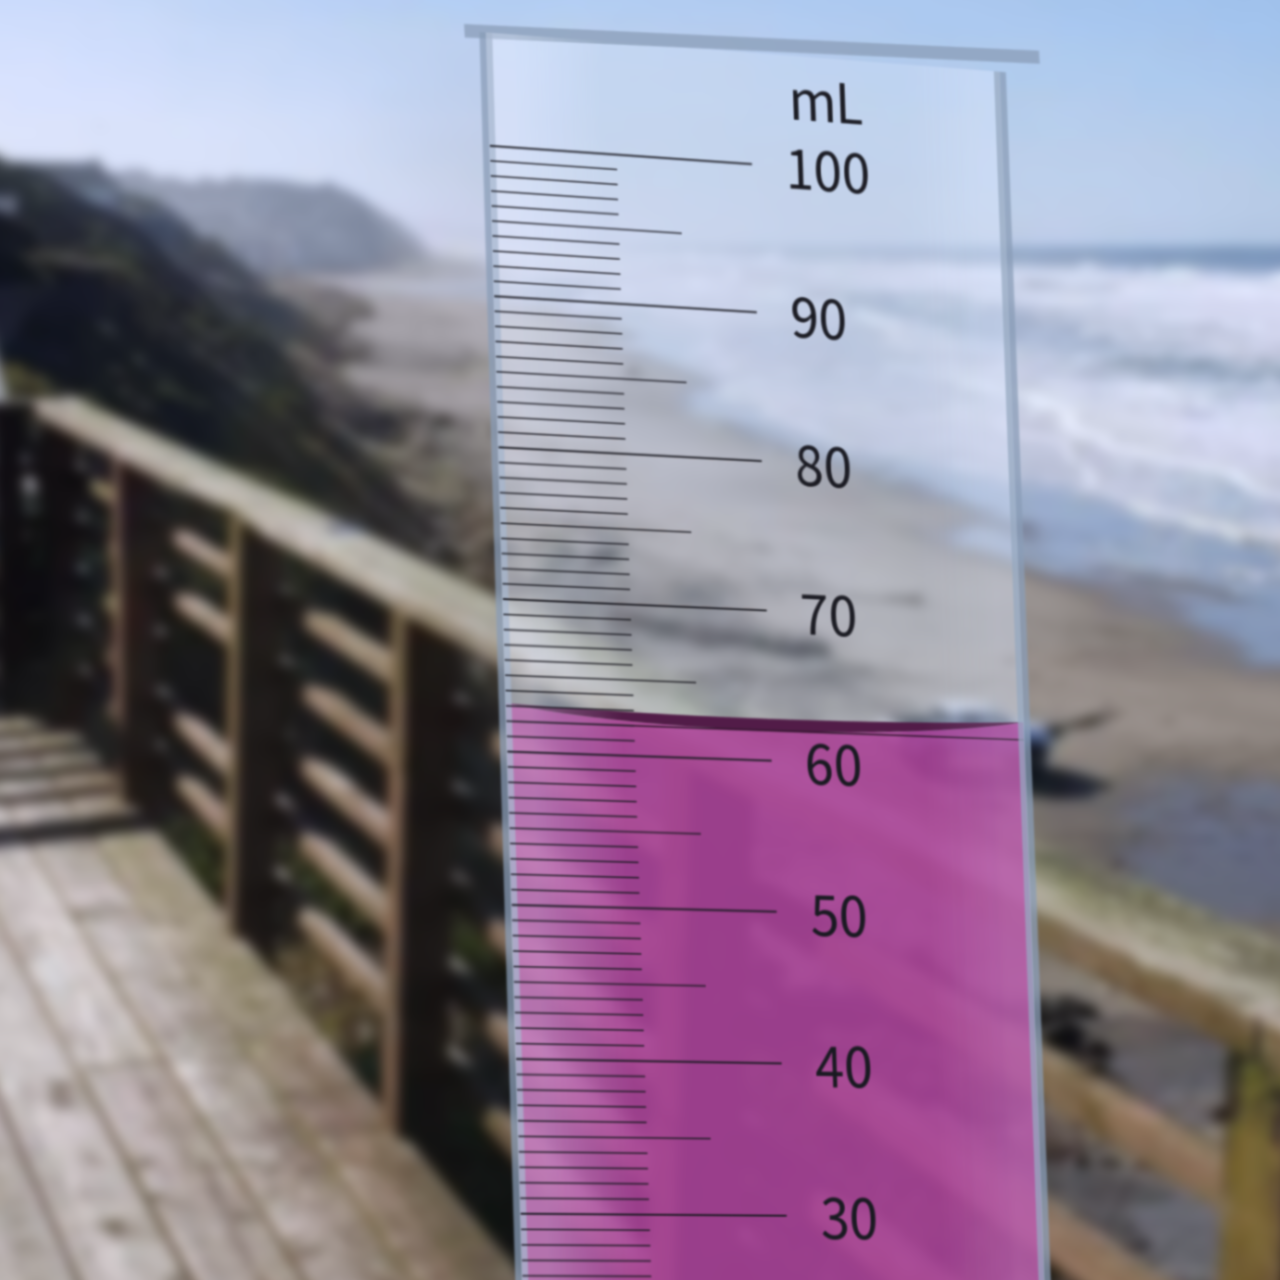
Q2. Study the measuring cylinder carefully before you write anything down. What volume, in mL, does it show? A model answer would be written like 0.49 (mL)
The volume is 62 (mL)
